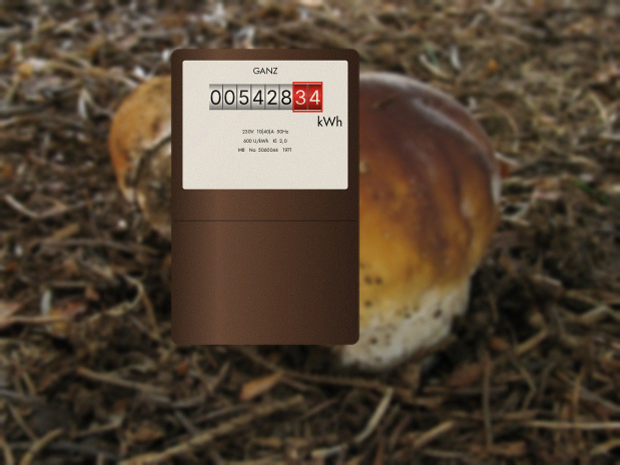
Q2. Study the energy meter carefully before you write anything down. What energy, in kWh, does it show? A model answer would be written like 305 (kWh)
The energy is 5428.34 (kWh)
